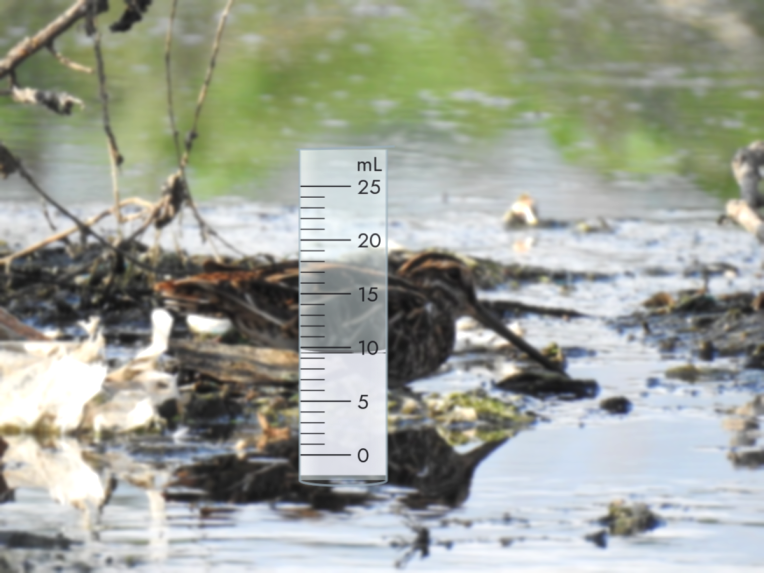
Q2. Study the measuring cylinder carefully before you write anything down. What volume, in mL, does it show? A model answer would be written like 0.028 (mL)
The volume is 9.5 (mL)
